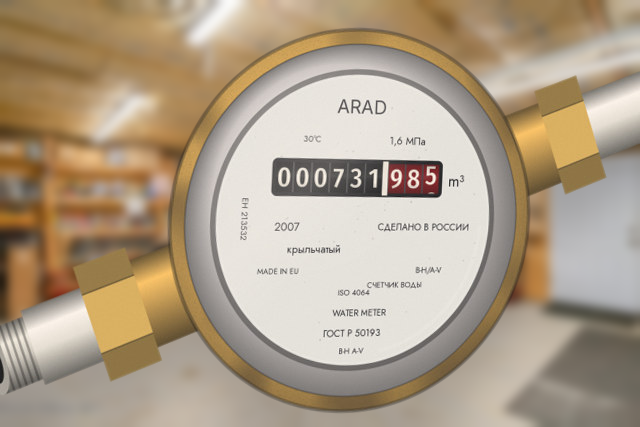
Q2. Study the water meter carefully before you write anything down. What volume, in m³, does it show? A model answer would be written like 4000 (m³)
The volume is 731.985 (m³)
